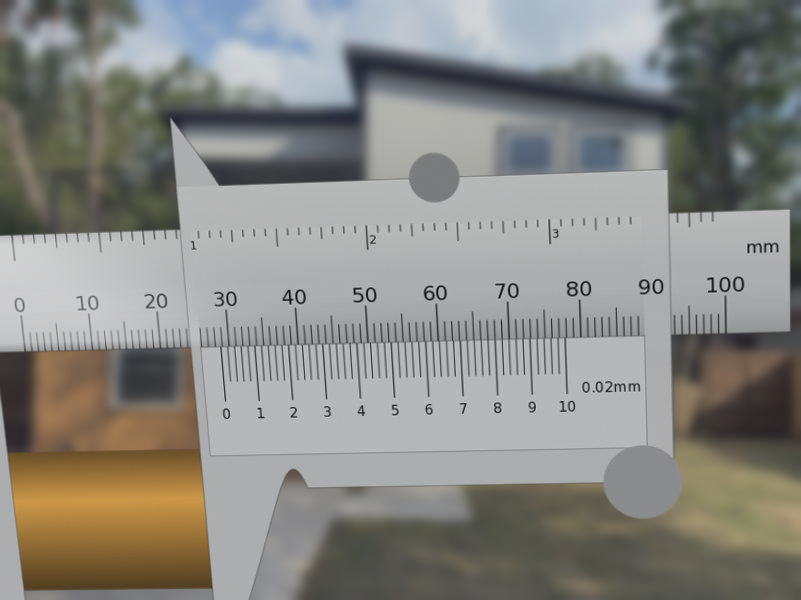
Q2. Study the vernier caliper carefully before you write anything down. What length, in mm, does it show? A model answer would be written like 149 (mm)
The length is 28.8 (mm)
